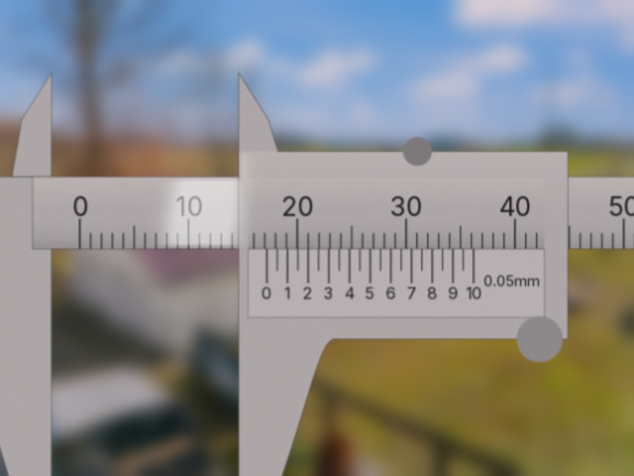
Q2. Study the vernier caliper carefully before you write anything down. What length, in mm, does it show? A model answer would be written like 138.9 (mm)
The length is 17.2 (mm)
